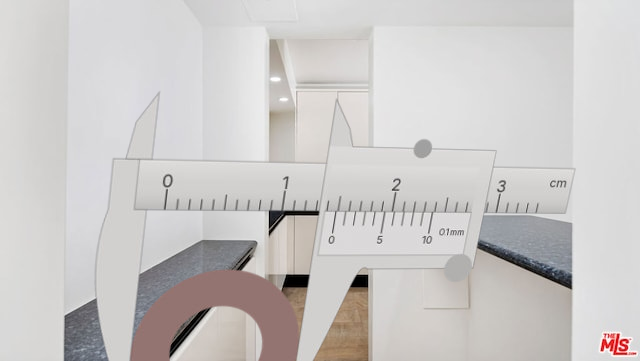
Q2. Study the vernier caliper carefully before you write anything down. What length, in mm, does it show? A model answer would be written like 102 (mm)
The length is 14.8 (mm)
